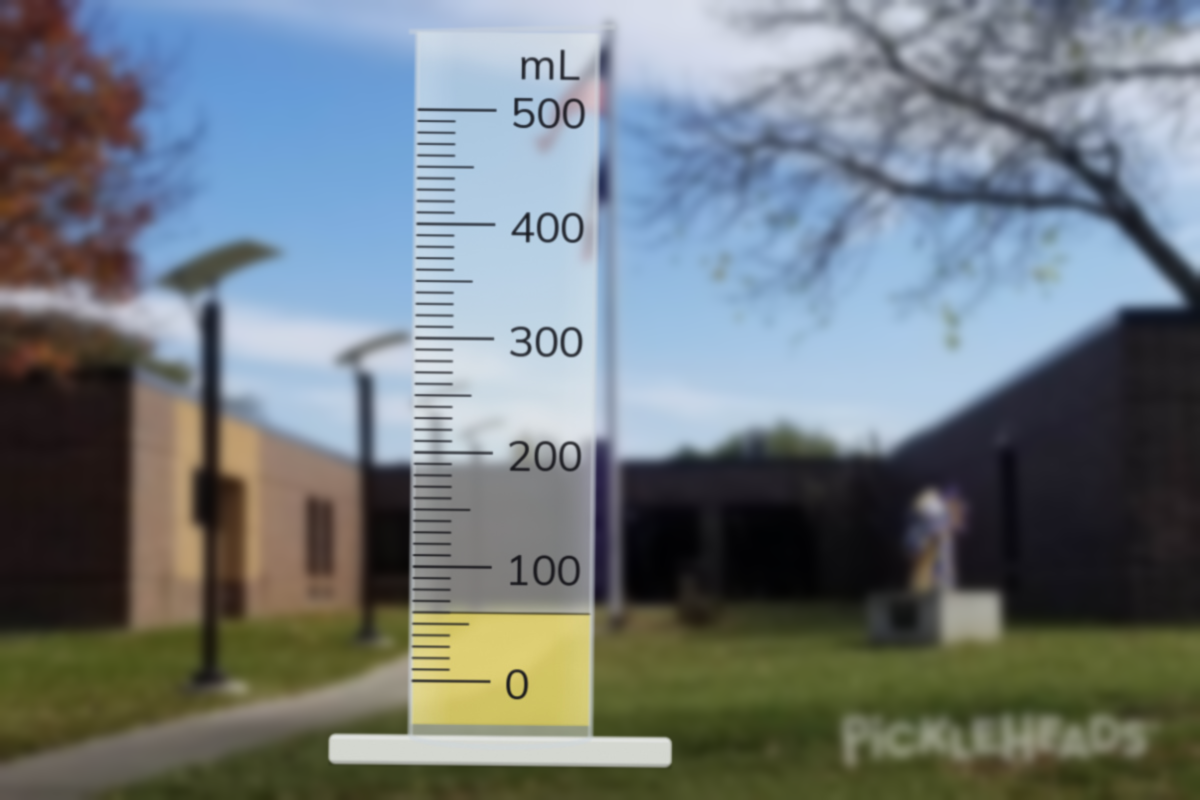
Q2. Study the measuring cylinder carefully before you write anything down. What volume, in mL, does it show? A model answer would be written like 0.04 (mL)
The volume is 60 (mL)
